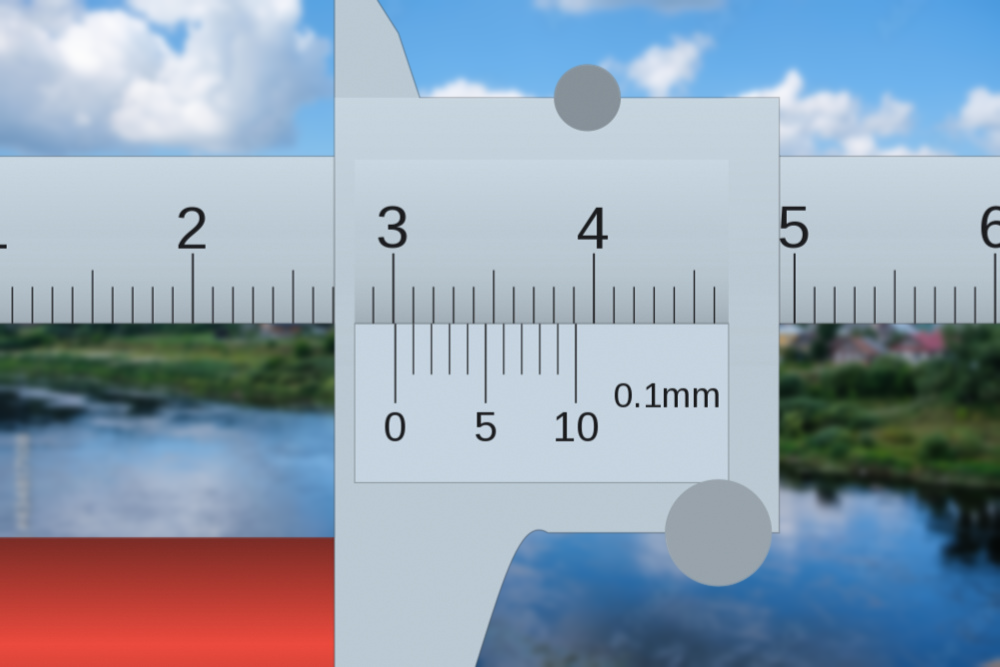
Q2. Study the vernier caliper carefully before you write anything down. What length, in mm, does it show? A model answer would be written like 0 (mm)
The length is 30.1 (mm)
